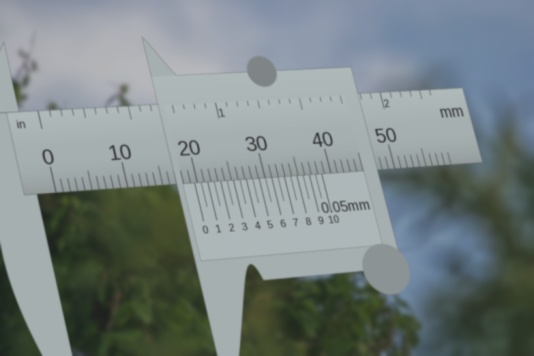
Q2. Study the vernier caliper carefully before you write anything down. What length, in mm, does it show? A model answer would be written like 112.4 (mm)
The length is 19.6 (mm)
